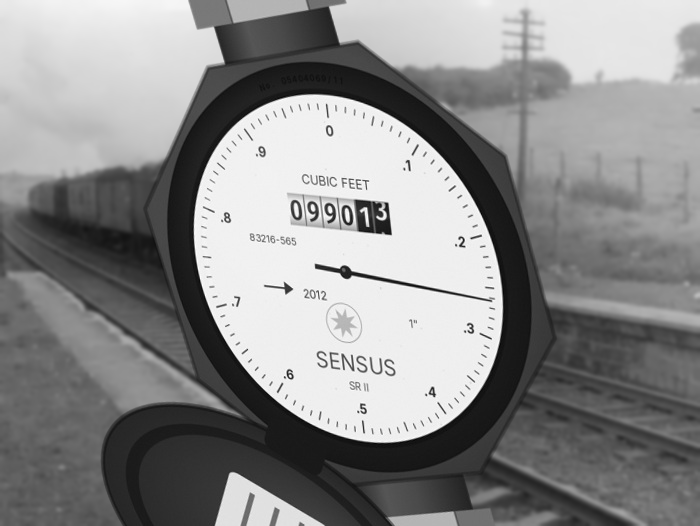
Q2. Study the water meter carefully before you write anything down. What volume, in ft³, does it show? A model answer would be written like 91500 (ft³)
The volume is 99013.26 (ft³)
